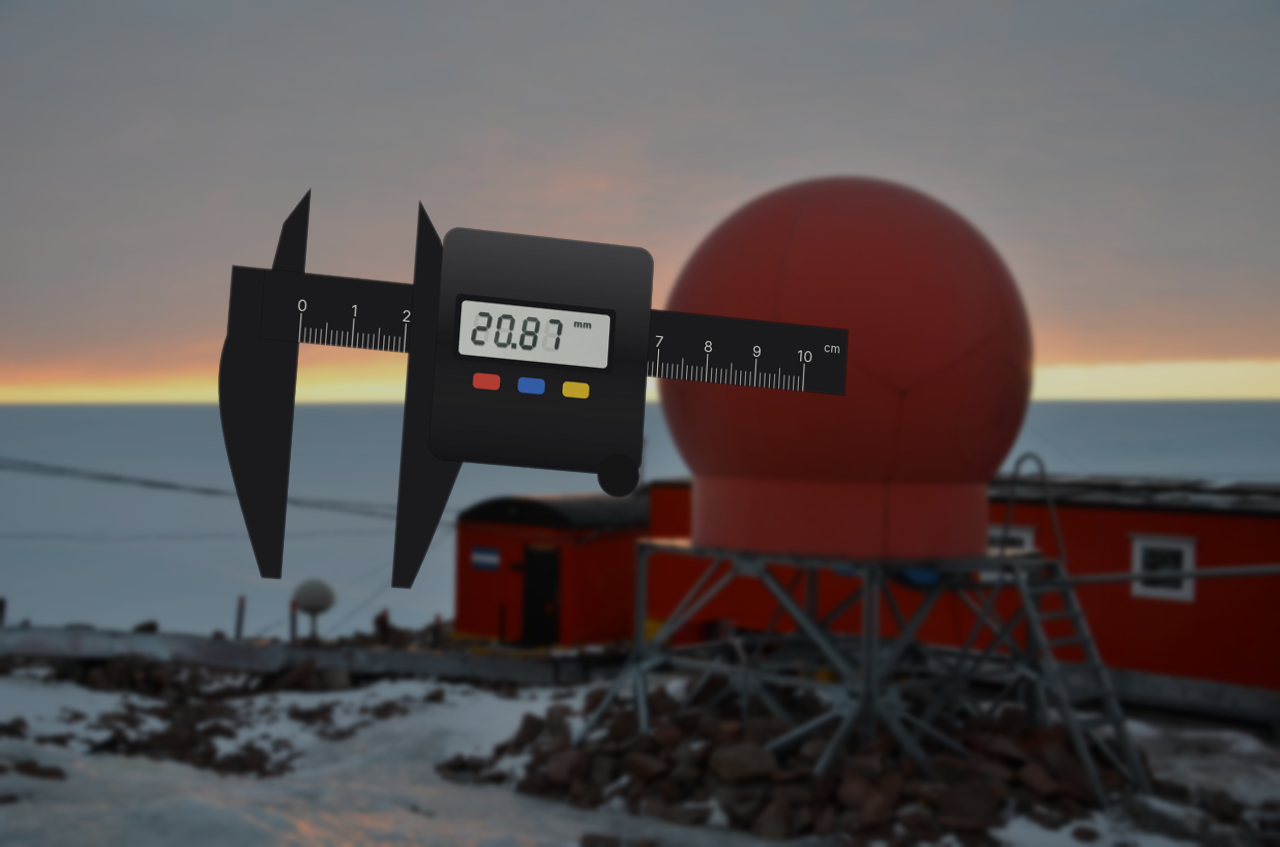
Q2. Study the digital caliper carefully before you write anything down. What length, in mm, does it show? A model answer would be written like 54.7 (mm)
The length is 20.87 (mm)
